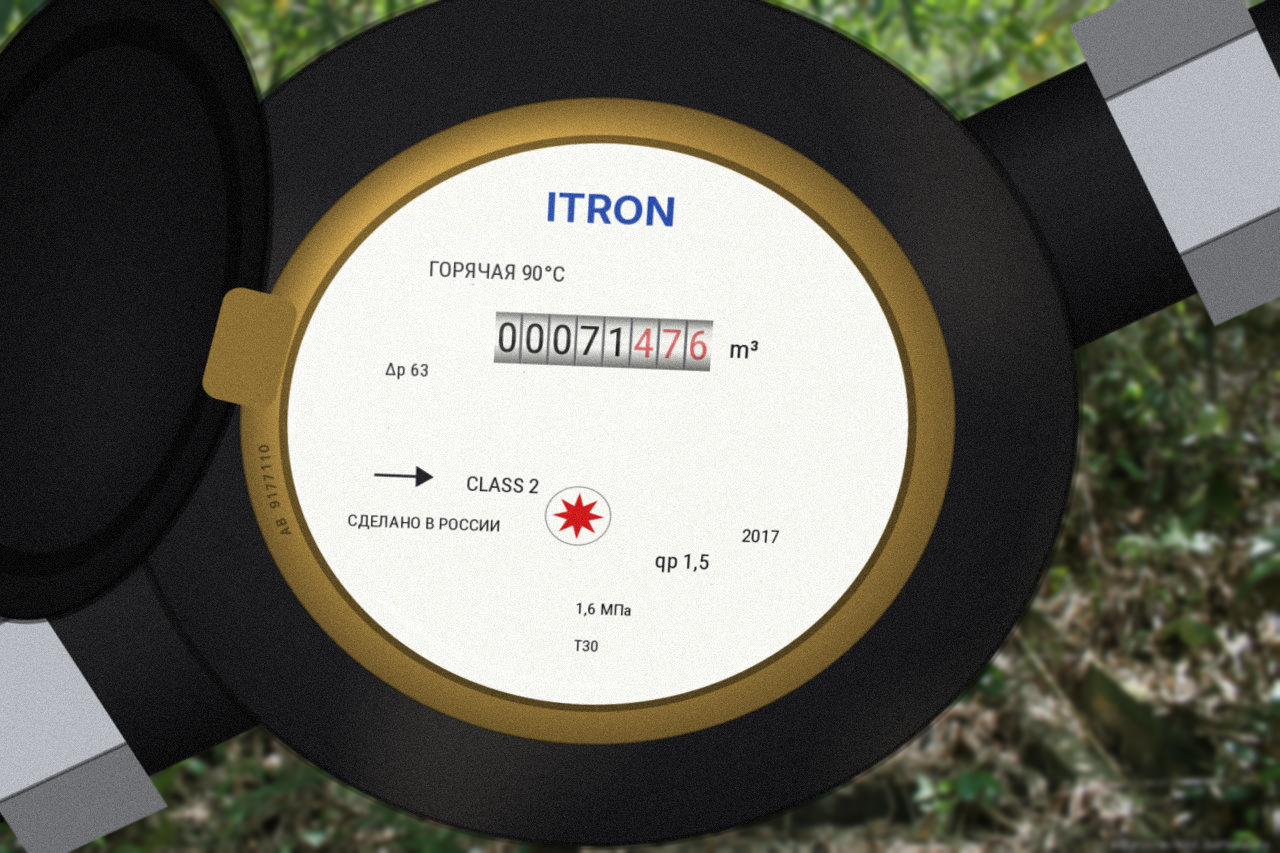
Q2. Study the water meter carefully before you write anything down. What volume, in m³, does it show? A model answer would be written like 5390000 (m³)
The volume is 71.476 (m³)
